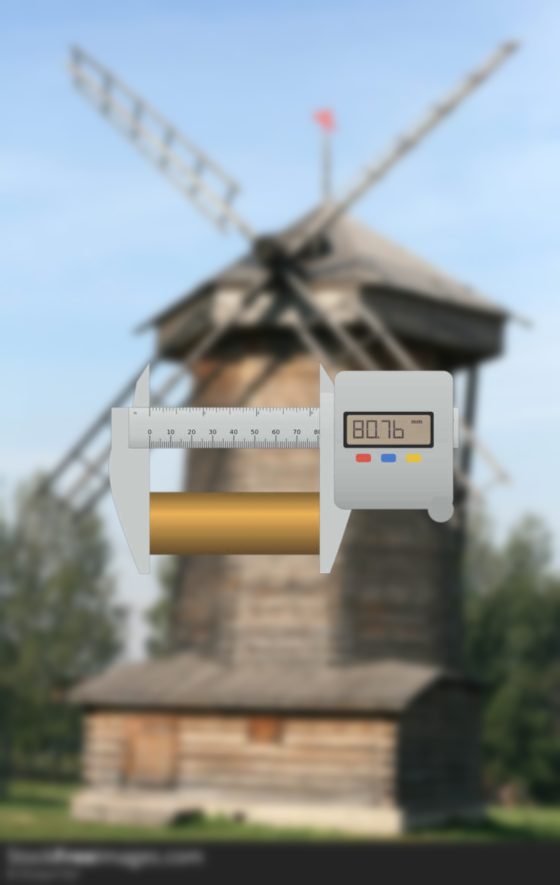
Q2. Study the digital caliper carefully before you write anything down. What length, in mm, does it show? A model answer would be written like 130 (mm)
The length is 80.76 (mm)
